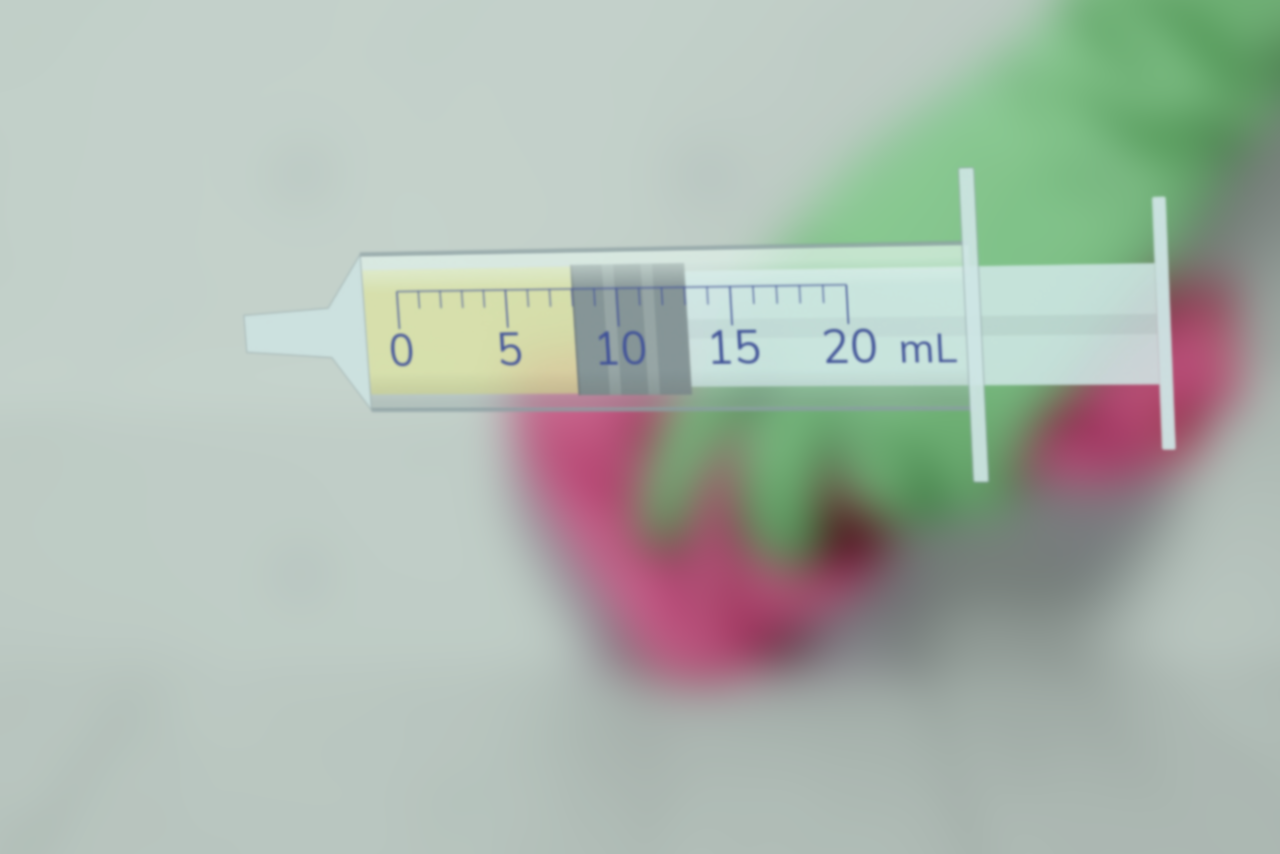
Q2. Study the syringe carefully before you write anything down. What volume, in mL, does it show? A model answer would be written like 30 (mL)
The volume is 8 (mL)
